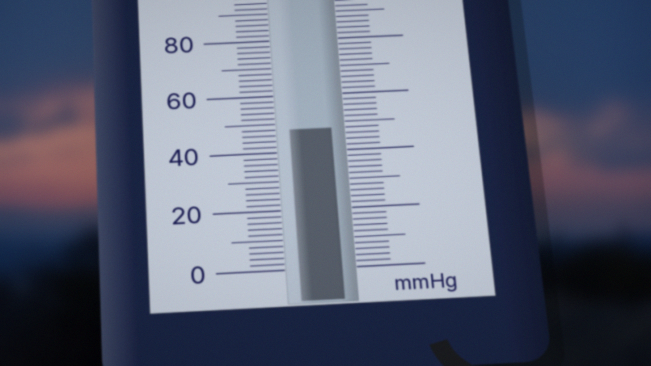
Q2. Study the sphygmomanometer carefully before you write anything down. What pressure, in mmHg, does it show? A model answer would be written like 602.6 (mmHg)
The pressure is 48 (mmHg)
